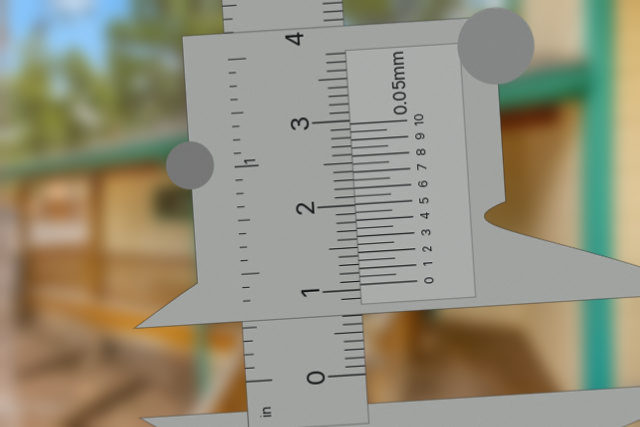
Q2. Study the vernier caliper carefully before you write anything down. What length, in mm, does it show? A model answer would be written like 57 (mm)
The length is 10.6 (mm)
